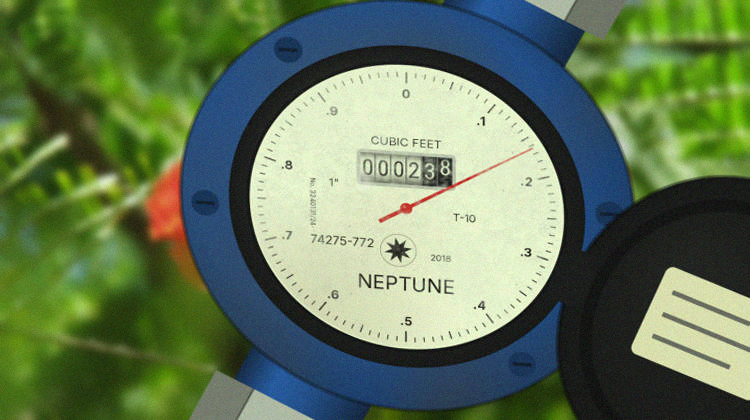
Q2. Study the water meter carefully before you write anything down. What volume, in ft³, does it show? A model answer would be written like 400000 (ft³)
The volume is 238.16 (ft³)
